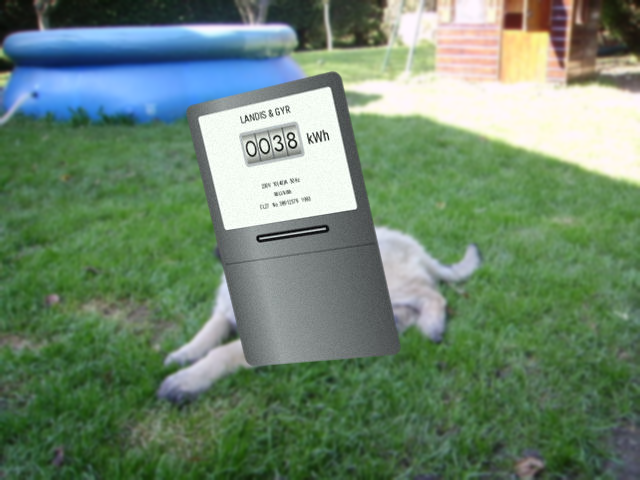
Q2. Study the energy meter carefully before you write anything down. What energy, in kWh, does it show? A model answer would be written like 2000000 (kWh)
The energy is 38 (kWh)
